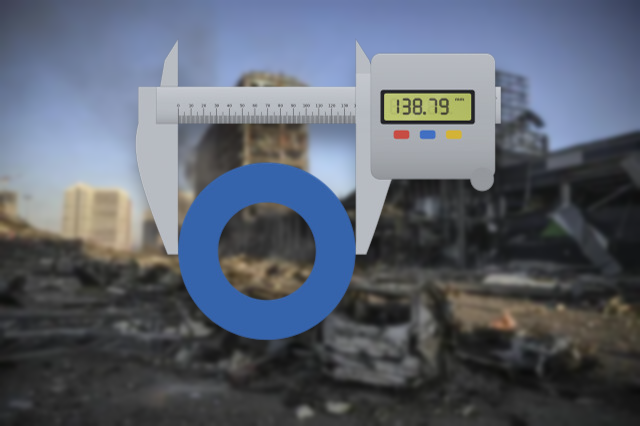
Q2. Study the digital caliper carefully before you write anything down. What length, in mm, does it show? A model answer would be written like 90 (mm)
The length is 138.79 (mm)
